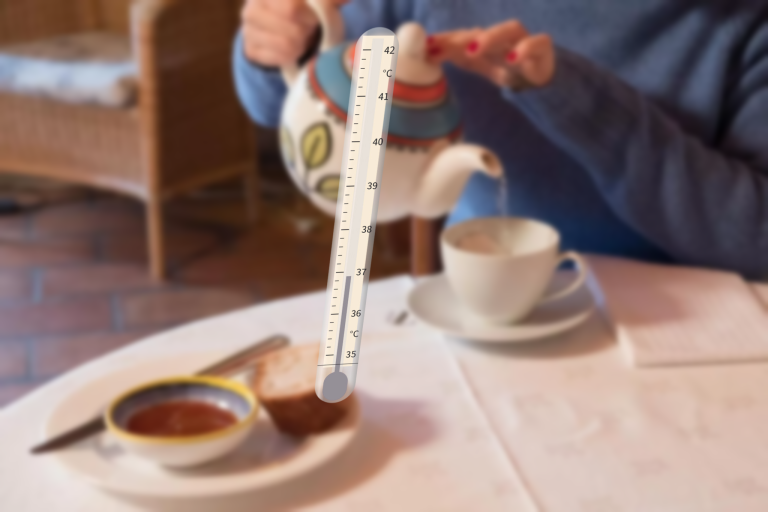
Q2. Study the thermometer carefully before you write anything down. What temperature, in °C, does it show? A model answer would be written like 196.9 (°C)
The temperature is 36.9 (°C)
